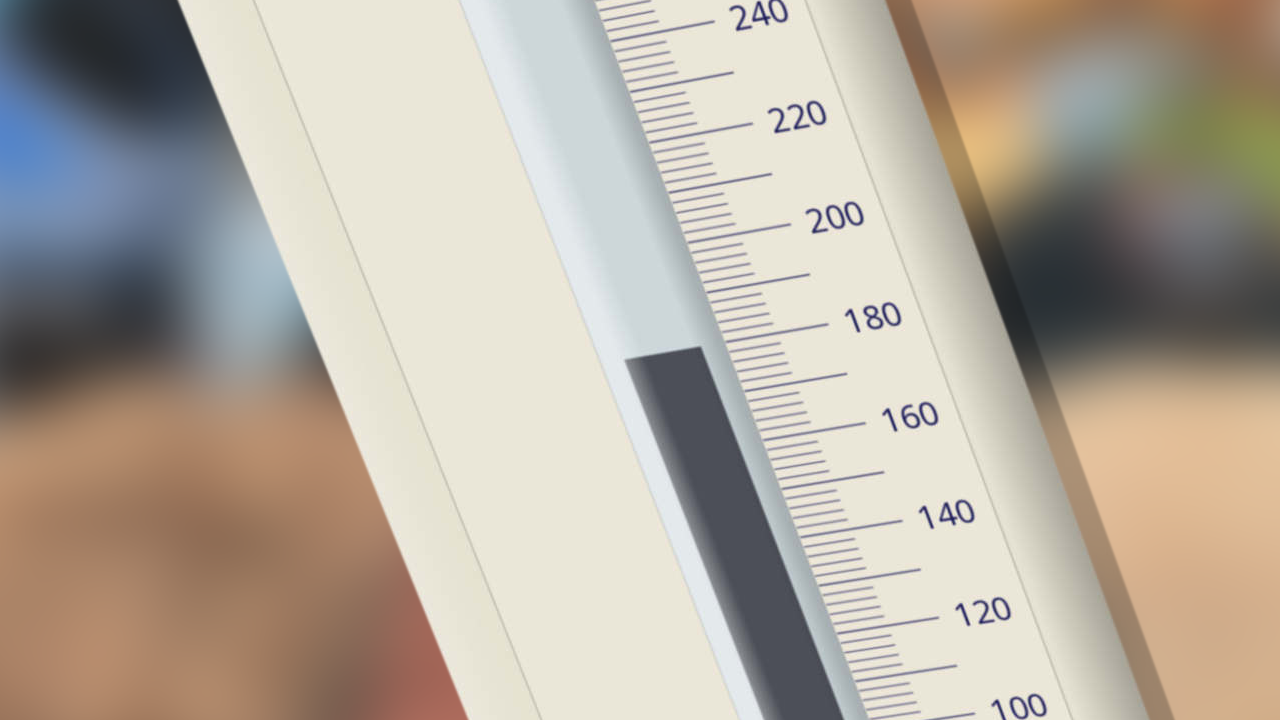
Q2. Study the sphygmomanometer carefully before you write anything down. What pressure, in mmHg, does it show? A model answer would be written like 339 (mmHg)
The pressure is 180 (mmHg)
